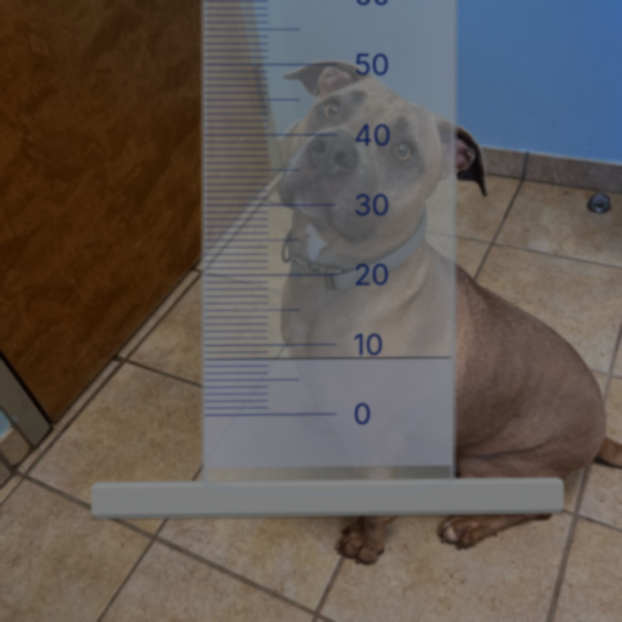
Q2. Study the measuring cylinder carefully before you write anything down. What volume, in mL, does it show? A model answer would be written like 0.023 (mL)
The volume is 8 (mL)
